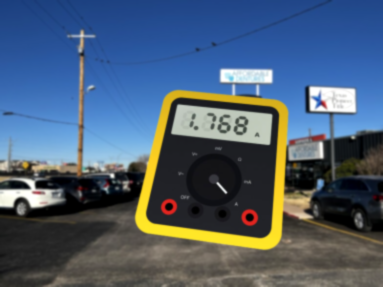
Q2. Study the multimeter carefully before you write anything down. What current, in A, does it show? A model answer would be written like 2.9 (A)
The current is 1.768 (A)
